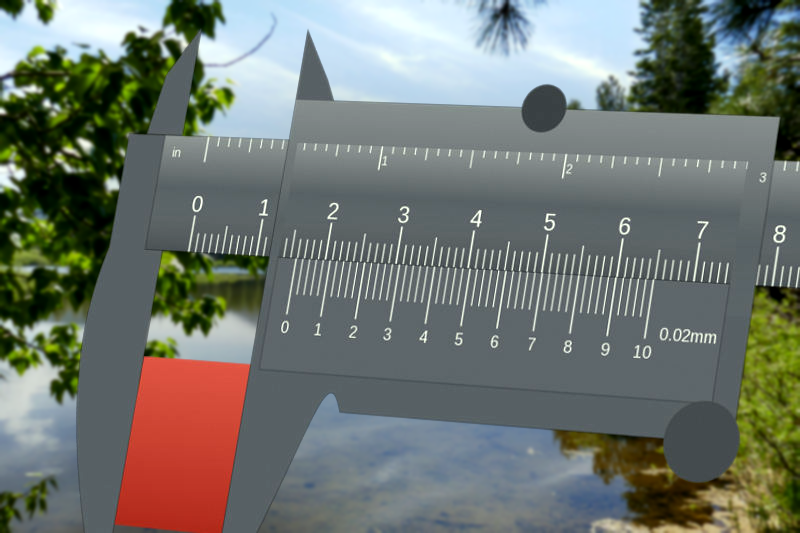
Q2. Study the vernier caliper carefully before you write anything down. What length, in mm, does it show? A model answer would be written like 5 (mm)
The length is 15.8 (mm)
